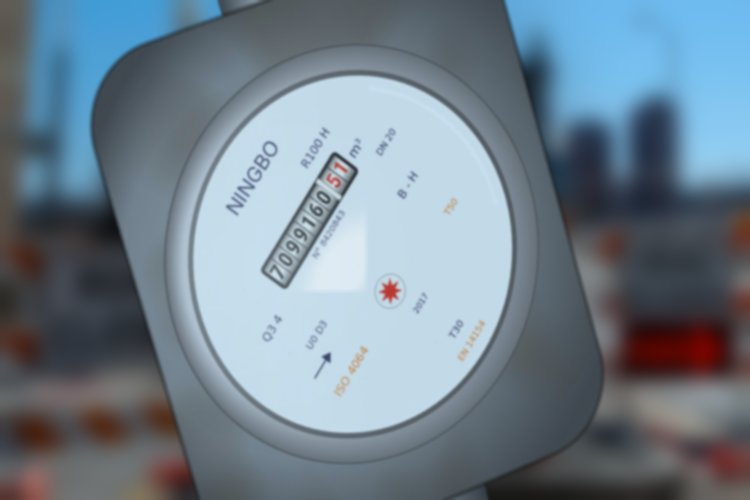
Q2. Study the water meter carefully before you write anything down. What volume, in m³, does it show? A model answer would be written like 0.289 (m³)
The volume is 7099160.51 (m³)
